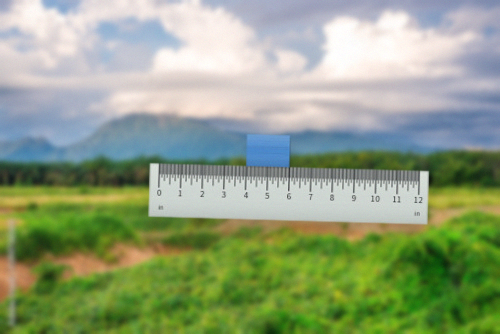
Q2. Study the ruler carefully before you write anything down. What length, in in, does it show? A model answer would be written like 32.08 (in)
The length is 2 (in)
